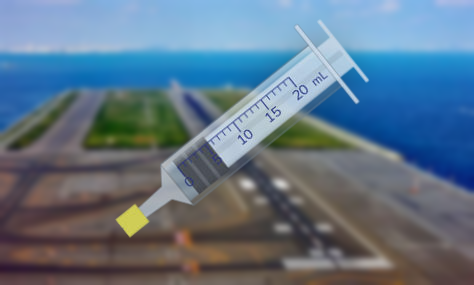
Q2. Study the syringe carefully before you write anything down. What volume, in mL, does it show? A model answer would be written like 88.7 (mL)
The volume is 0 (mL)
